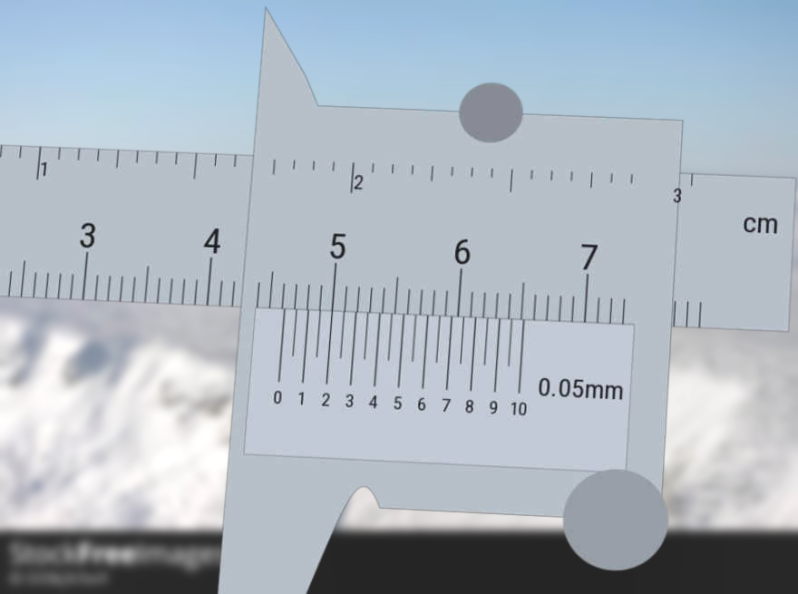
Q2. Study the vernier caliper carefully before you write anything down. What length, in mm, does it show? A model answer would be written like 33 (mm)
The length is 46.2 (mm)
